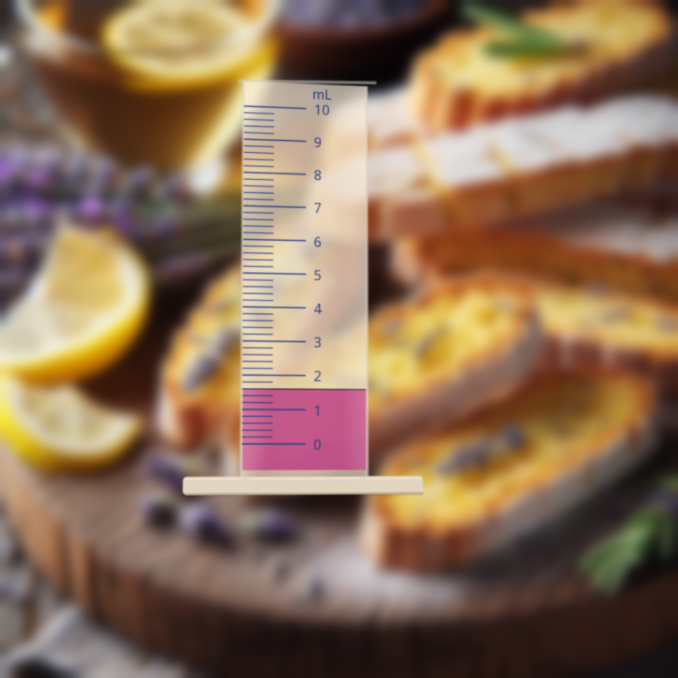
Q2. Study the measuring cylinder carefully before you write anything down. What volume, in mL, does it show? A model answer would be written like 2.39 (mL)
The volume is 1.6 (mL)
